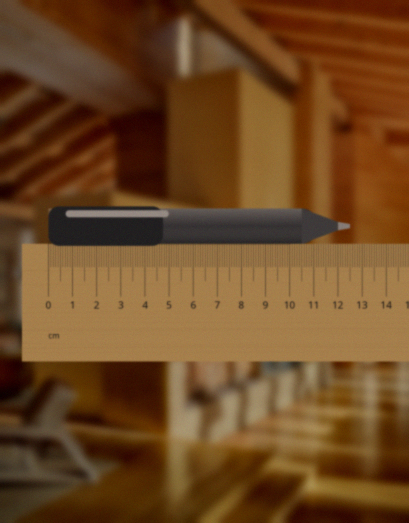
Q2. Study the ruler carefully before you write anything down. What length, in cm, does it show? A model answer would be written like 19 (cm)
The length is 12.5 (cm)
